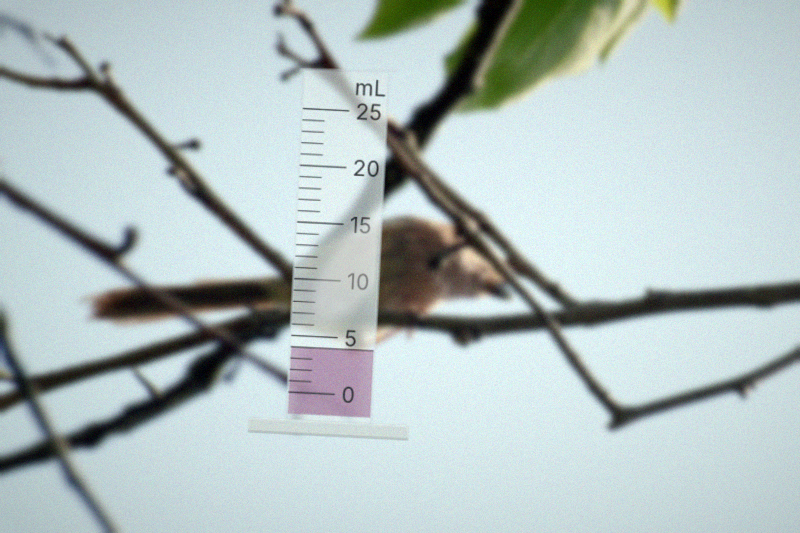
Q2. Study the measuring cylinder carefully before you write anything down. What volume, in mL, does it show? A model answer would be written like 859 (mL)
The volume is 4 (mL)
